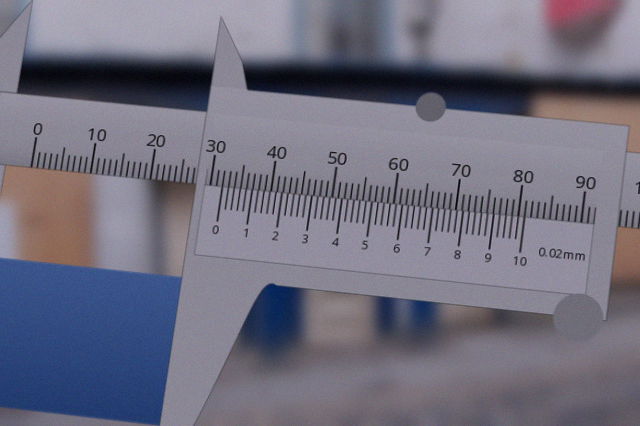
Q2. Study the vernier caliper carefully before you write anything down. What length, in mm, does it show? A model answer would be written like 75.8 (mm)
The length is 32.0 (mm)
